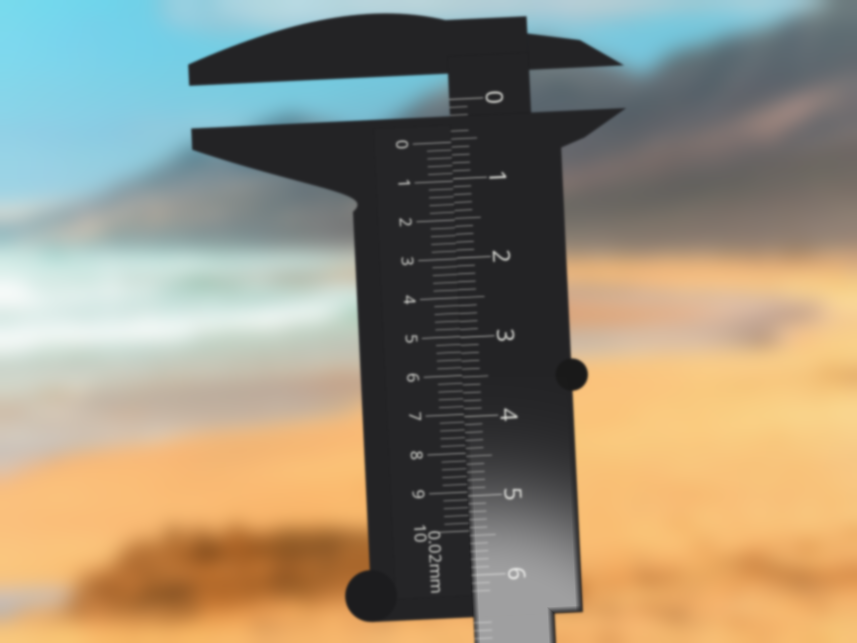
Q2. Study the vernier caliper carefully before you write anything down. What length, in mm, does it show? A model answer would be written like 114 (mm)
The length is 5.4 (mm)
